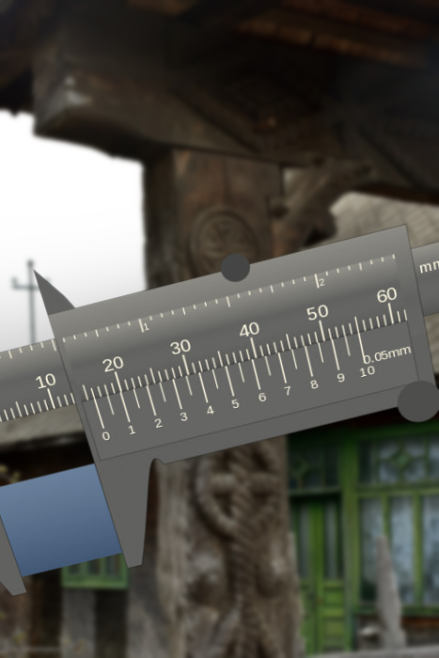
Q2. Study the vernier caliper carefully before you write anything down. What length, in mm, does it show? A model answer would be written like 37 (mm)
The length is 16.0 (mm)
